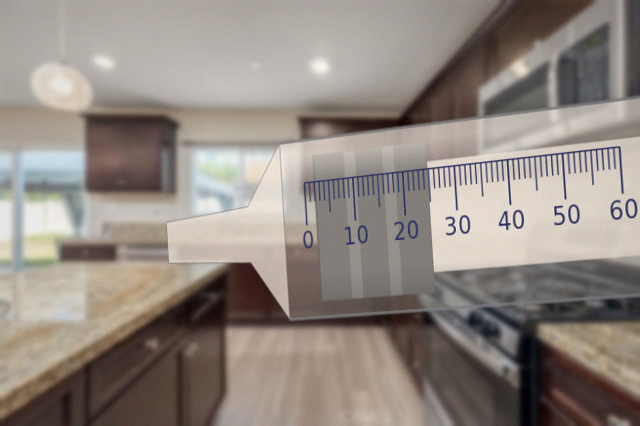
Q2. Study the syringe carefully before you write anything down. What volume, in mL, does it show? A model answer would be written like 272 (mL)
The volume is 2 (mL)
